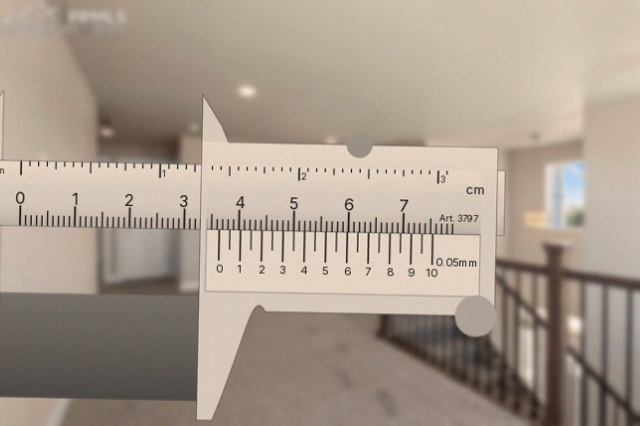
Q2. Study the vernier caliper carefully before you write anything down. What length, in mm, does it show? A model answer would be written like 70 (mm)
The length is 36.4 (mm)
